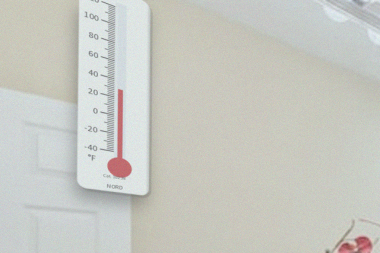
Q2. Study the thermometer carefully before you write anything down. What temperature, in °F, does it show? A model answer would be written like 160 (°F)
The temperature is 30 (°F)
